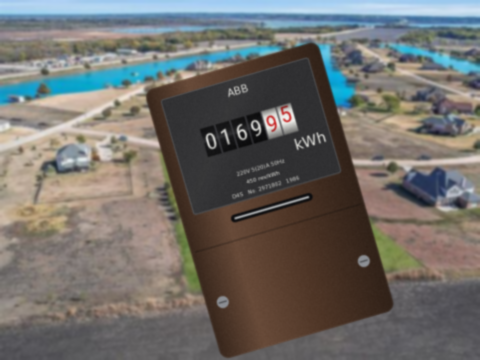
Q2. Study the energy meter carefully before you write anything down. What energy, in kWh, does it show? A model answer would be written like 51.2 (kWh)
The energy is 169.95 (kWh)
